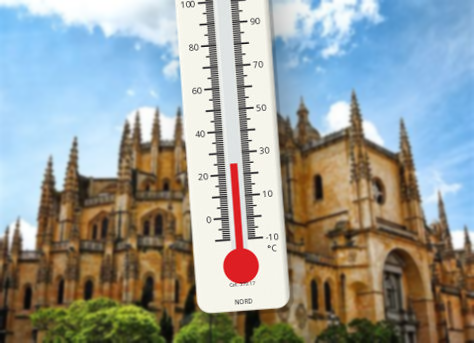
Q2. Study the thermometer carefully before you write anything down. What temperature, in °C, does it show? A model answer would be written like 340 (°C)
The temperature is 25 (°C)
